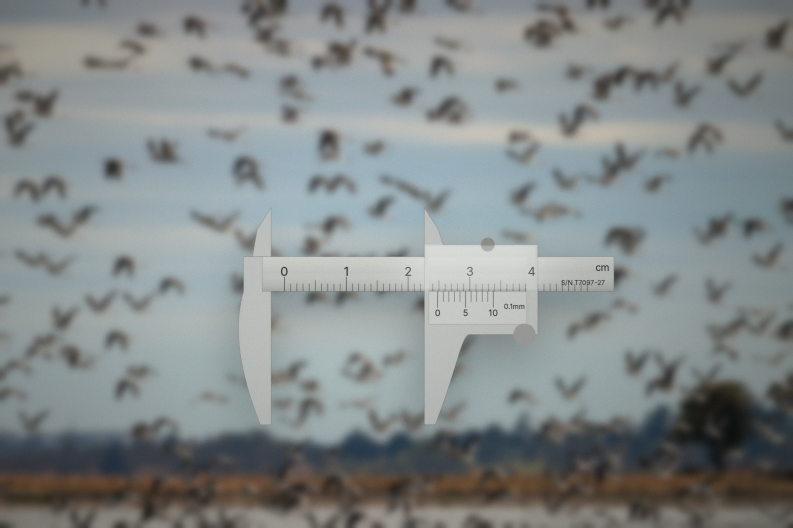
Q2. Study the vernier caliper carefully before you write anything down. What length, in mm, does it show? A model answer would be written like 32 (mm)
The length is 24.8 (mm)
